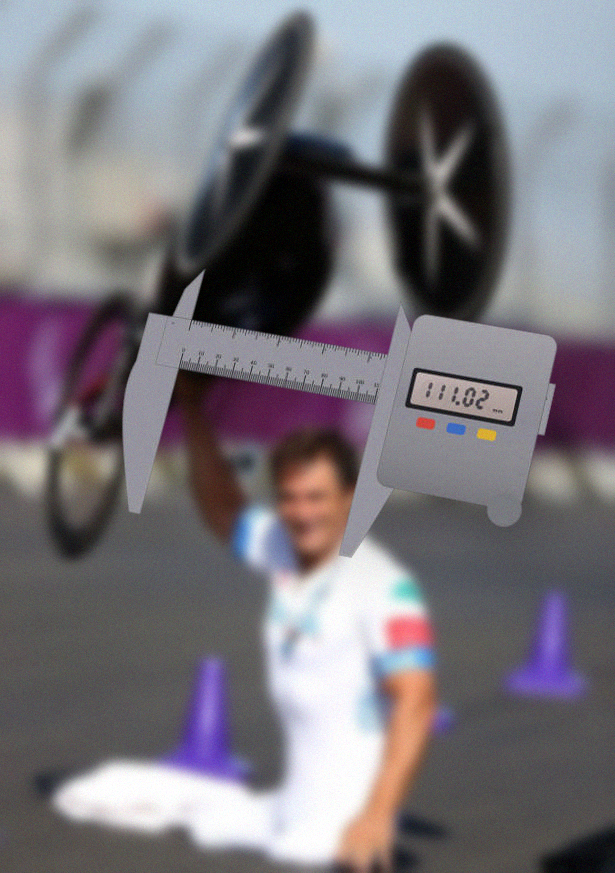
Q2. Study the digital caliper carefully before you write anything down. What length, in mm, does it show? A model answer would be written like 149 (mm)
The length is 111.02 (mm)
